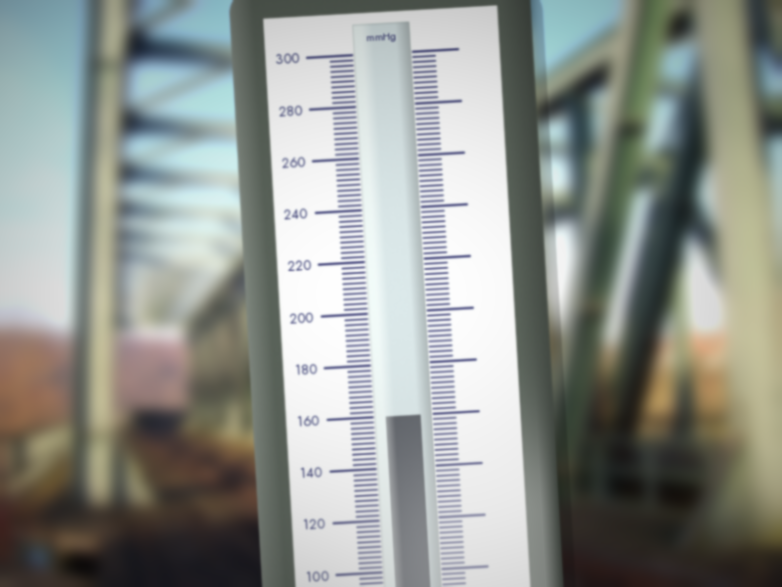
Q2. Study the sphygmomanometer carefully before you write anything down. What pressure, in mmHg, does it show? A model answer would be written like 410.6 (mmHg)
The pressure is 160 (mmHg)
